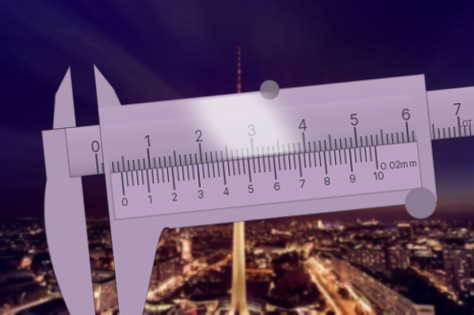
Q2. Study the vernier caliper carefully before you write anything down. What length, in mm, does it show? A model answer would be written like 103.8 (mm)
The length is 4.5 (mm)
